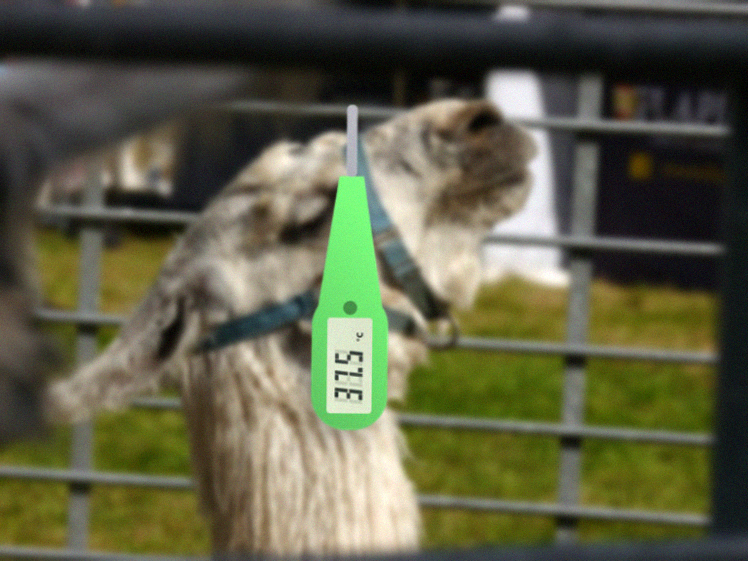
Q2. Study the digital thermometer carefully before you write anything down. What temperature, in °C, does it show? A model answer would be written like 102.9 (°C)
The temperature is 37.5 (°C)
